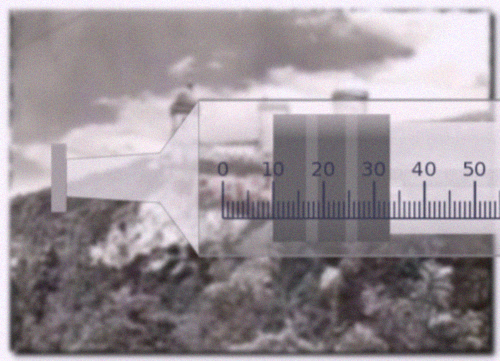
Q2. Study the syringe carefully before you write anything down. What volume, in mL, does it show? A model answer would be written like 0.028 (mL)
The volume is 10 (mL)
